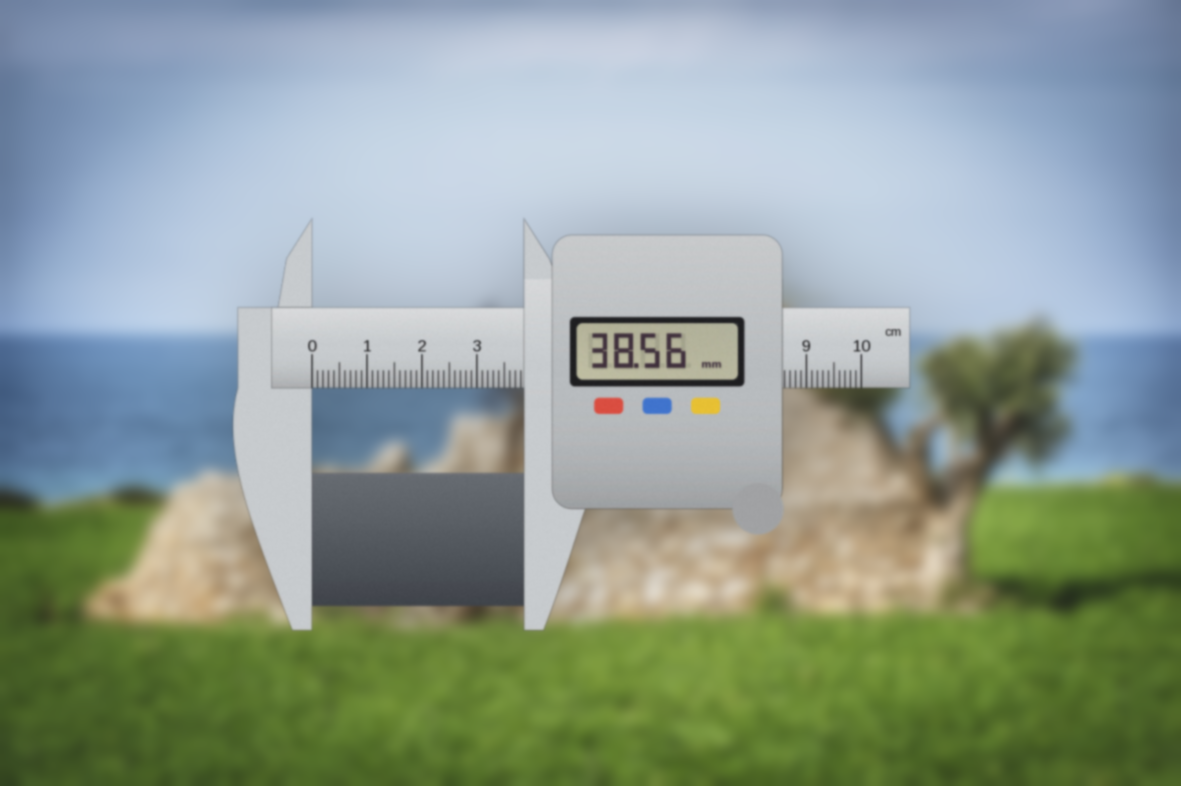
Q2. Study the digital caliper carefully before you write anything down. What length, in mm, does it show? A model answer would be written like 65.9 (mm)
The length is 38.56 (mm)
